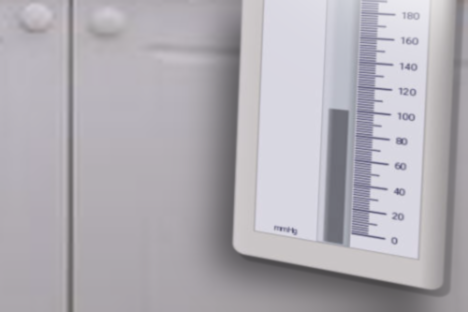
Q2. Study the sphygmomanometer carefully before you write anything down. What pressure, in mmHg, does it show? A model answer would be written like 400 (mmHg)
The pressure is 100 (mmHg)
